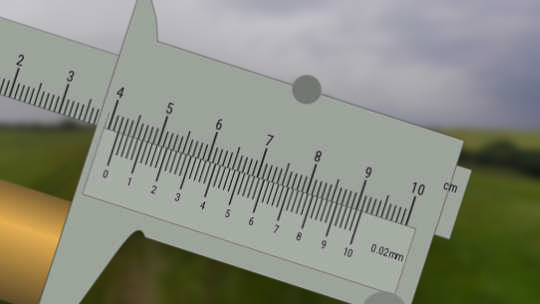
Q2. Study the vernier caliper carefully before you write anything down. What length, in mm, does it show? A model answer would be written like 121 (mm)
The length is 42.0 (mm)
